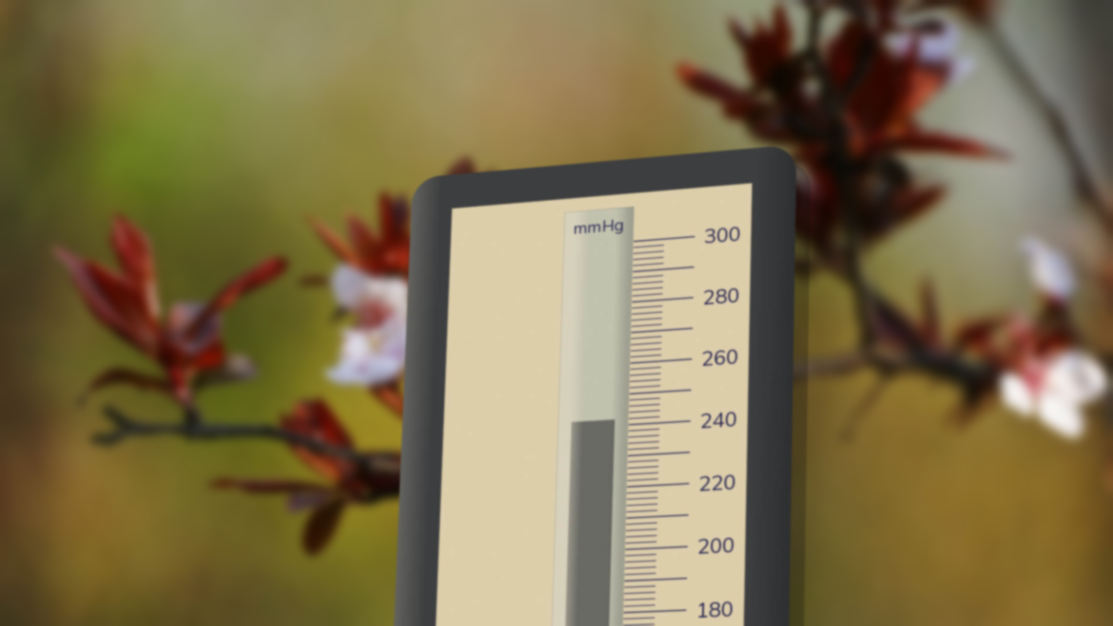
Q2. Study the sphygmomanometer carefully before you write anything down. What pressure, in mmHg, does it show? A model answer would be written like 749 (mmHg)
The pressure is 242 (mmHg)
